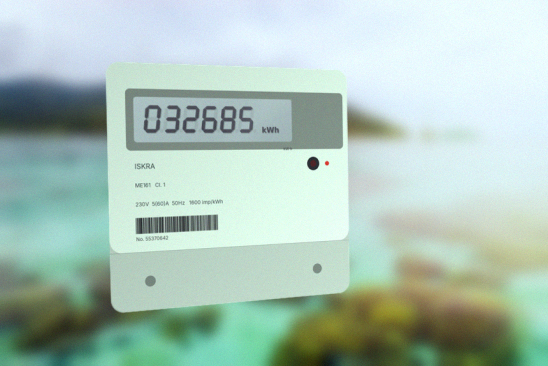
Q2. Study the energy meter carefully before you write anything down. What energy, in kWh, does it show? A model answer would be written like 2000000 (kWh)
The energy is 32685 (kWh)
